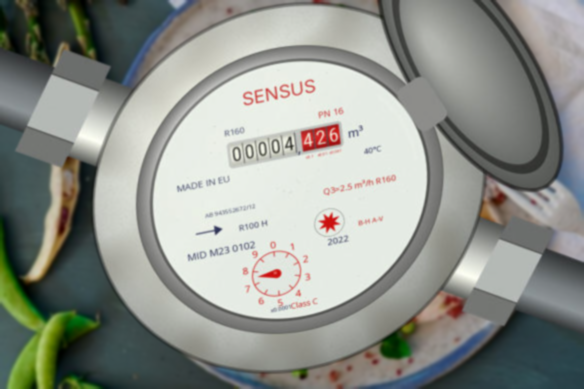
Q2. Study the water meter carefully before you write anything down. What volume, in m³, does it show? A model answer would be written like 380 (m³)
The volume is 4.4267 (m³)
